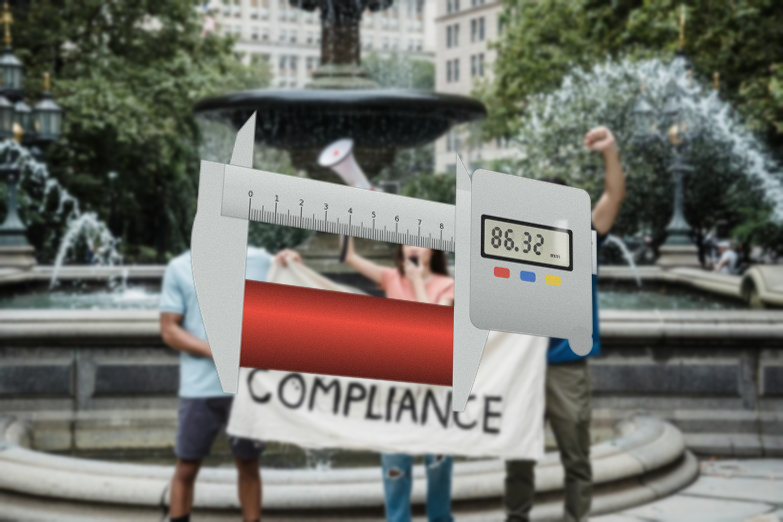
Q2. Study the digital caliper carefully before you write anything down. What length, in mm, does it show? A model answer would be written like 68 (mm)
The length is 86.32 (mm)
